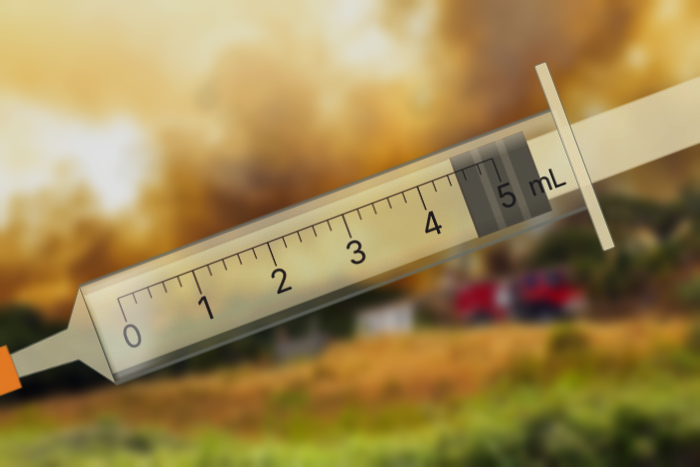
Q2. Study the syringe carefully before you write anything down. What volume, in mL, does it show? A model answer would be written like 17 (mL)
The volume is 4.5 (mL)
